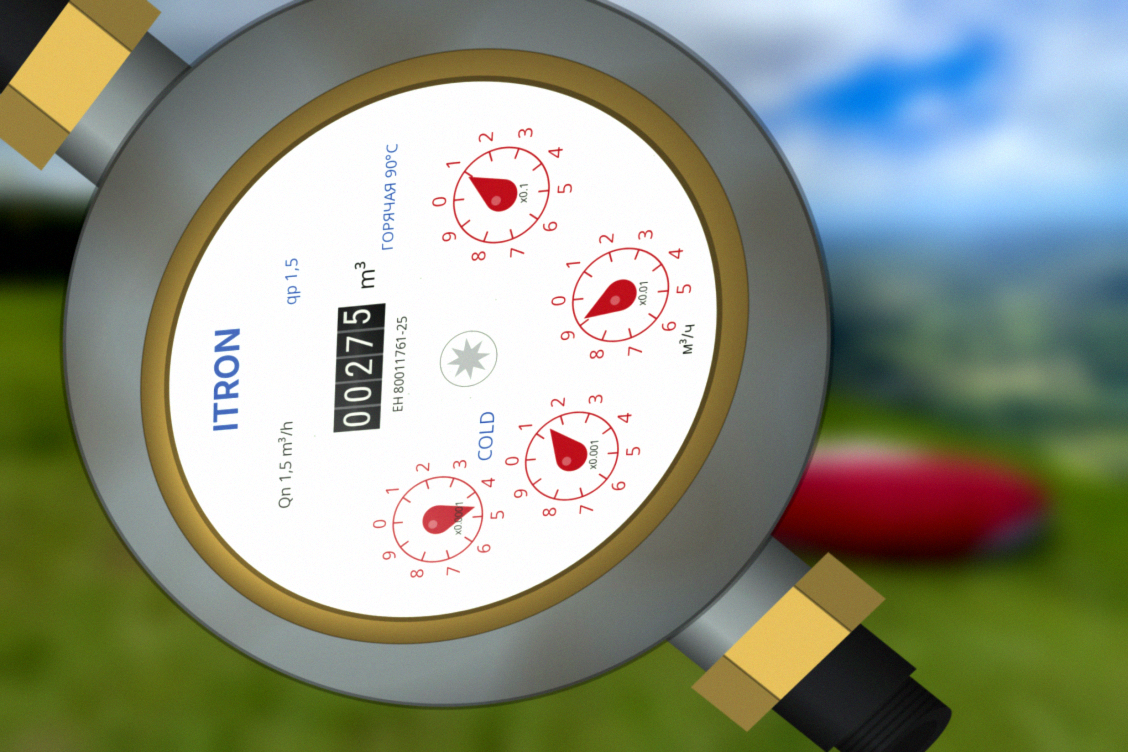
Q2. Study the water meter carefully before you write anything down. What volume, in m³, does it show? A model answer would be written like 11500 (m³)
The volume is 275.0914 (m³)
